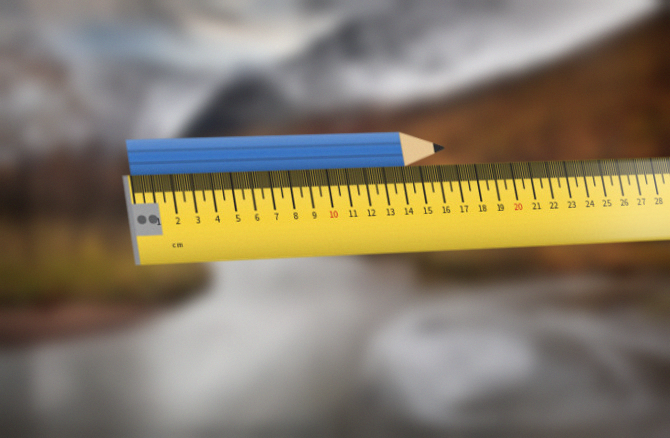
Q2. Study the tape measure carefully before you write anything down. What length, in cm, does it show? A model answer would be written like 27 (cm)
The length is 16.5 (cm)
